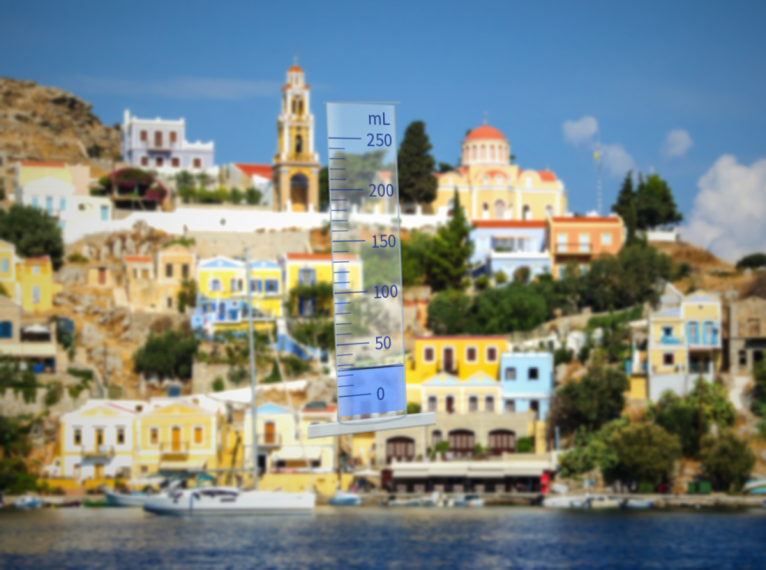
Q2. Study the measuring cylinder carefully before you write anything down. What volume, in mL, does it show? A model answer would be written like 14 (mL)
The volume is 25 (mL)
